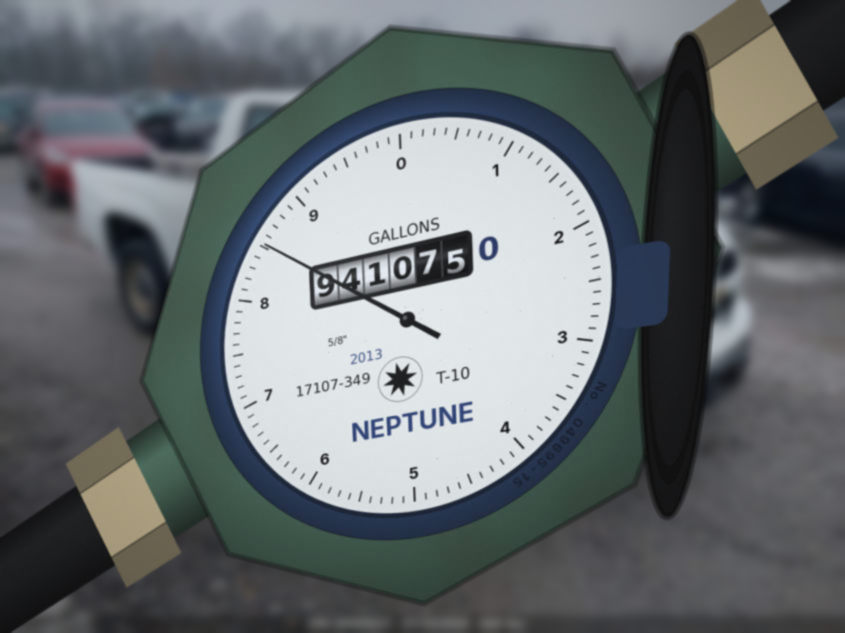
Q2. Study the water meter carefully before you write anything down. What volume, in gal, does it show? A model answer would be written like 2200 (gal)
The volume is 9410748.5 (gal)
